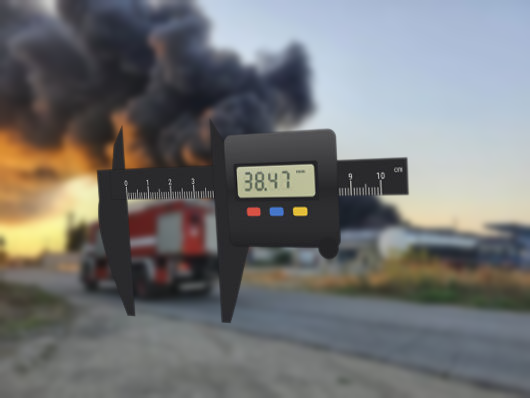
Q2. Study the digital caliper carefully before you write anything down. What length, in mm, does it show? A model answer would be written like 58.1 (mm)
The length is 38.47 (mm)
